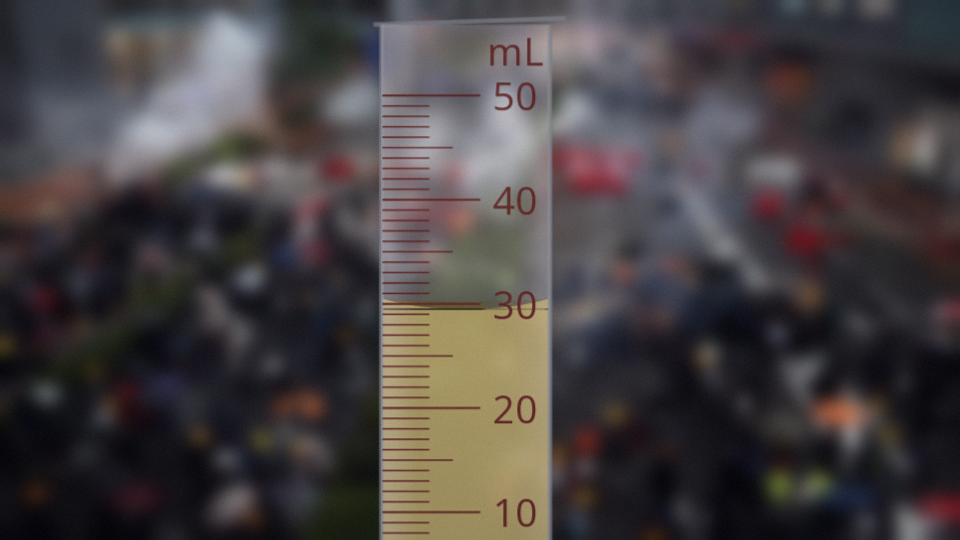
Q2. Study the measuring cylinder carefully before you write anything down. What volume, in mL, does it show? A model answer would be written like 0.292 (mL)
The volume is 29.5 (mL)
